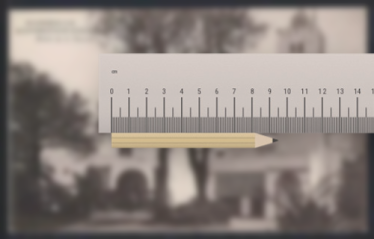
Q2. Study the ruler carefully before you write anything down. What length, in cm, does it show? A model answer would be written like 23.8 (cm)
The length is 9.5 (cm)
